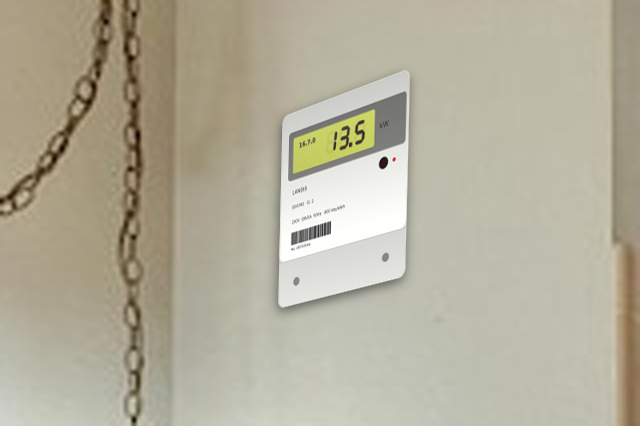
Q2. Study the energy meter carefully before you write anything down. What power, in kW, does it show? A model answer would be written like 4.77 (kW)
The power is 13.5 (kW)
